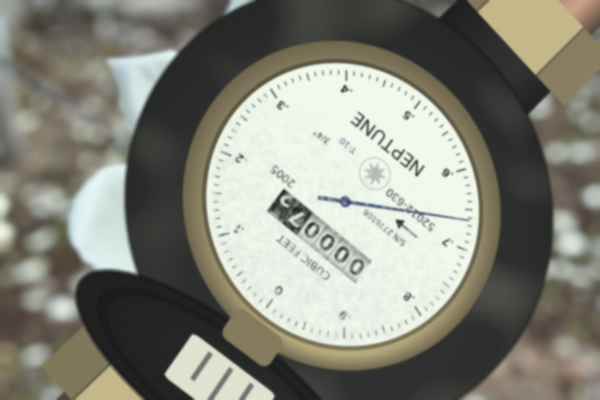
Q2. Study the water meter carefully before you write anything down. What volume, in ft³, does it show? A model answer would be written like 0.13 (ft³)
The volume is 71.66 (ft³)
